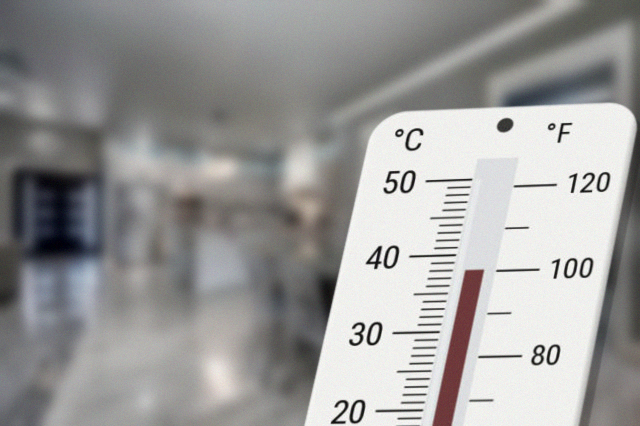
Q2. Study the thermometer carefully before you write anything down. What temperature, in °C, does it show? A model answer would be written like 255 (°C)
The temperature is 38 (°C)
